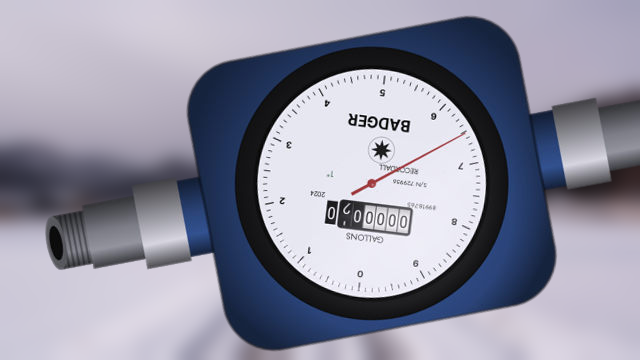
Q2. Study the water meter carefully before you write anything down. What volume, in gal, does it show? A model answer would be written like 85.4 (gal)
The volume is 16.5 (gal)
